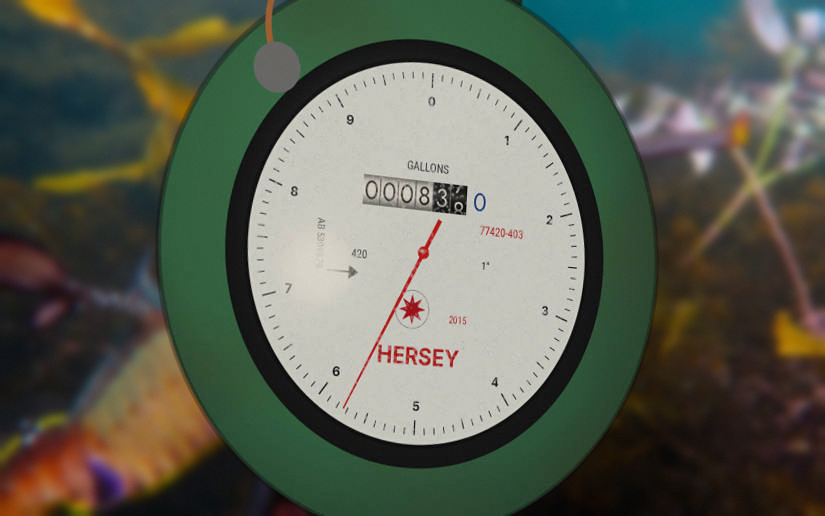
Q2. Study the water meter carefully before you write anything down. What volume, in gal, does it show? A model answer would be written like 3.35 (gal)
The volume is 8375.7 (gal)
